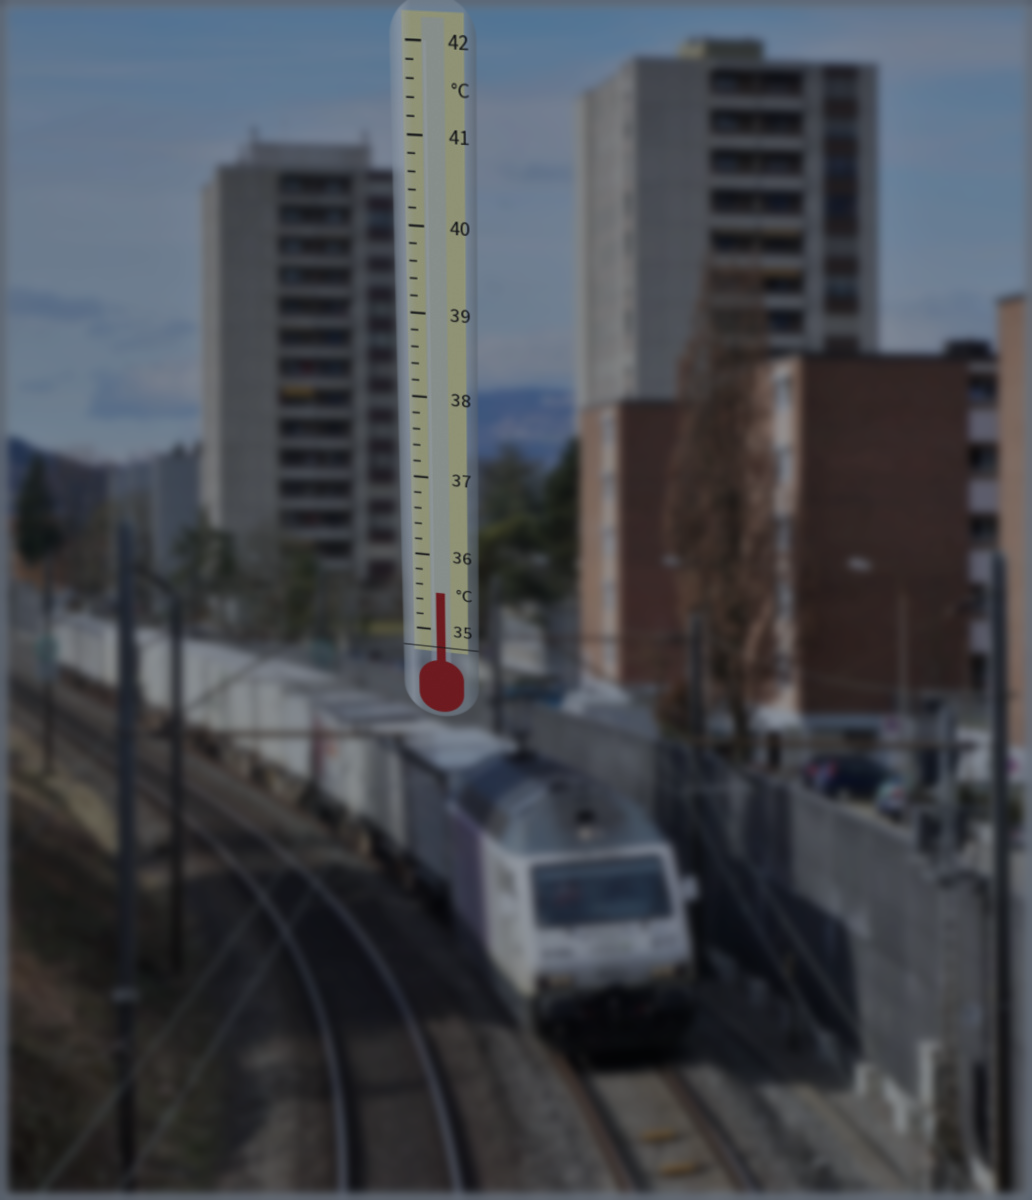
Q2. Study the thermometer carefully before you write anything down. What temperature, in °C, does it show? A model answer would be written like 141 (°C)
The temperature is 35.5 (°C)
